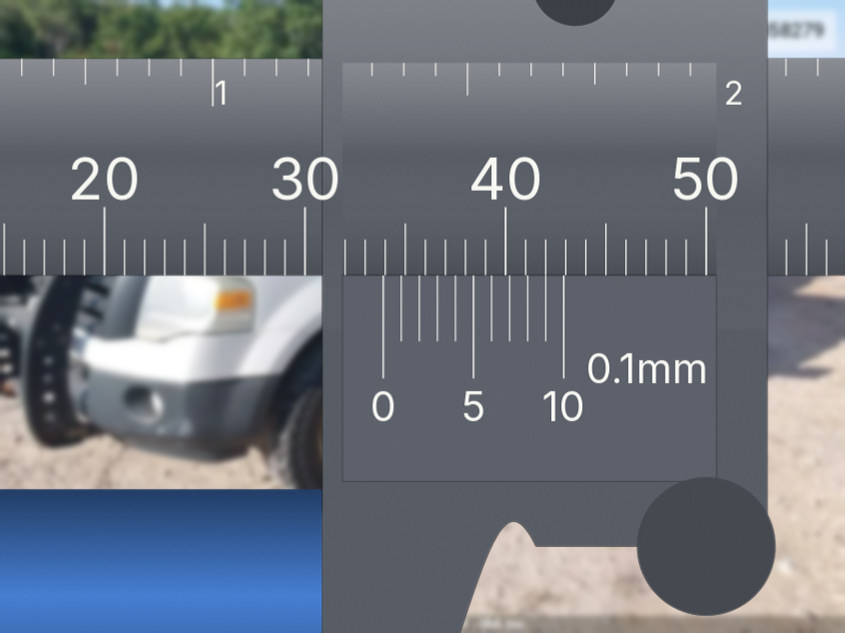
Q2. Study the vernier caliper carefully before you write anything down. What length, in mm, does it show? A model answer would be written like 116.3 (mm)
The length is 33.9 (mm)
